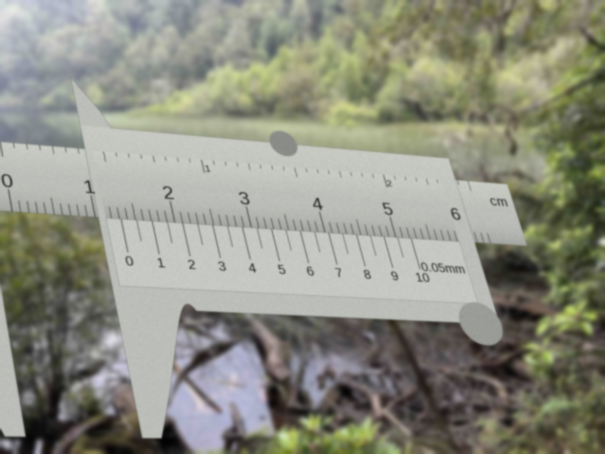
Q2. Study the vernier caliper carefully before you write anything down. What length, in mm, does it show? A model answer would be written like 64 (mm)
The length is 13.2 (mm)
